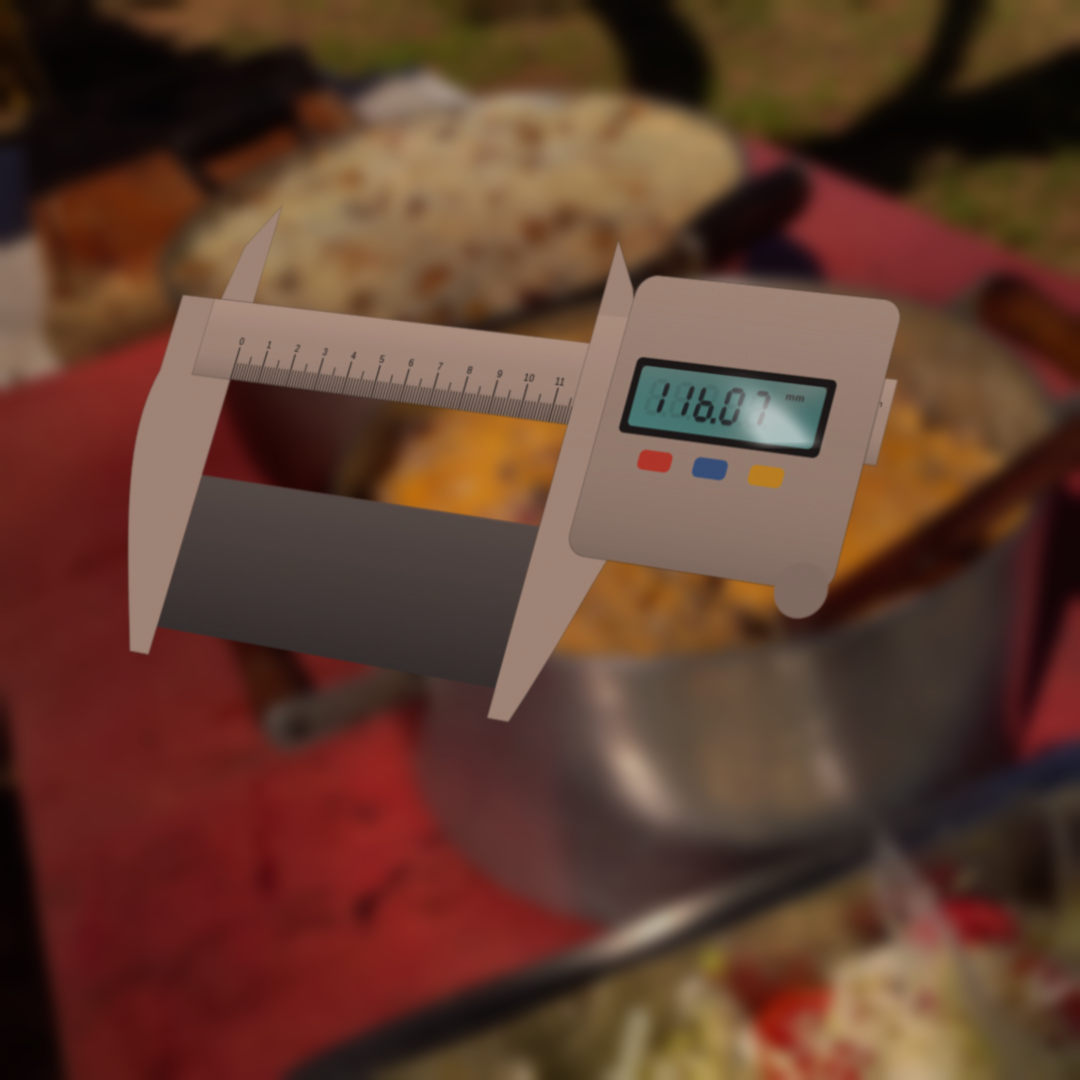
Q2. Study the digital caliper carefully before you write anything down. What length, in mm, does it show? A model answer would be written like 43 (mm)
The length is 116.07 (mm)
